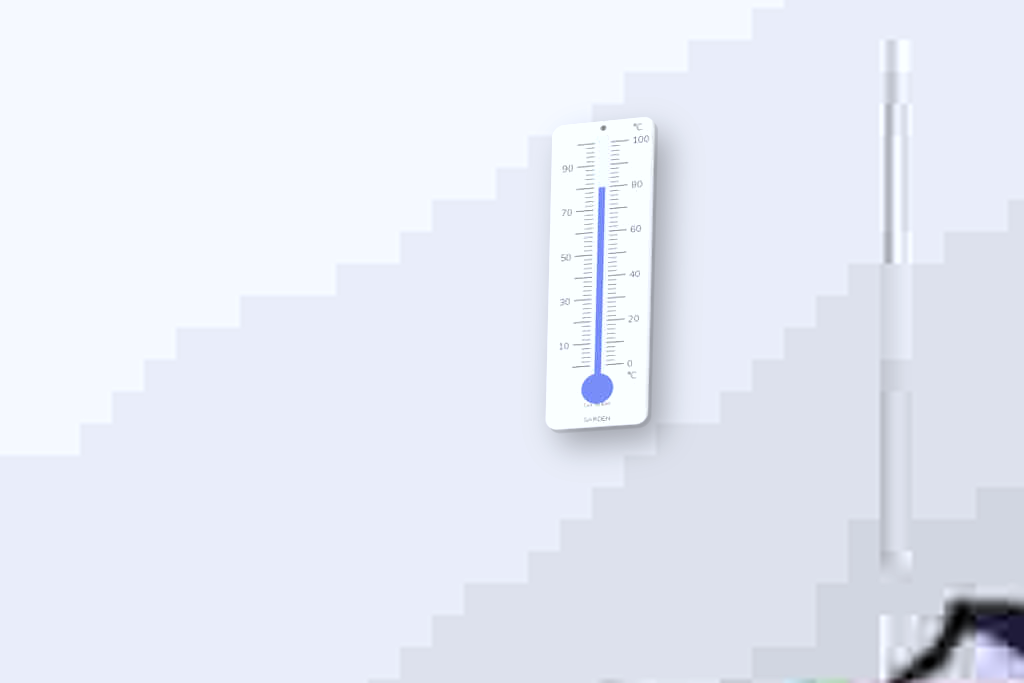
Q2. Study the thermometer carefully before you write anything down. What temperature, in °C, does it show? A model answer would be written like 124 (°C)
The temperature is 80 (°C)
